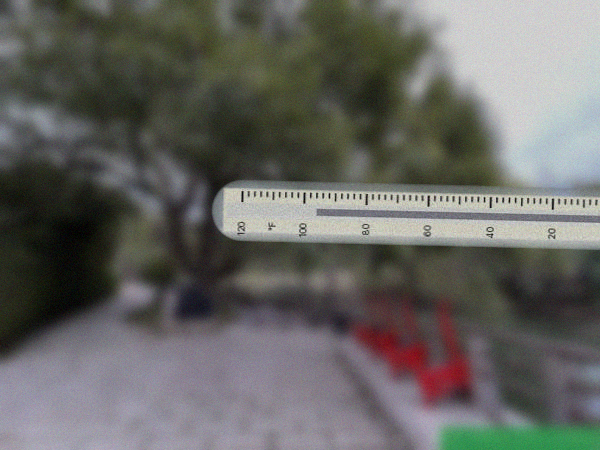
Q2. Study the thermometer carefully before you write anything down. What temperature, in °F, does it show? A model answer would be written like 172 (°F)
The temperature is 96 (°F)
